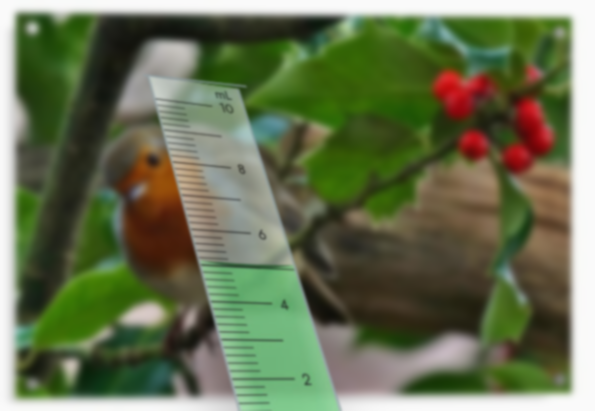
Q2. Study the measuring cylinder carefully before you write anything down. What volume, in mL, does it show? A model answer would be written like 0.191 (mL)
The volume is 5 (mL)
